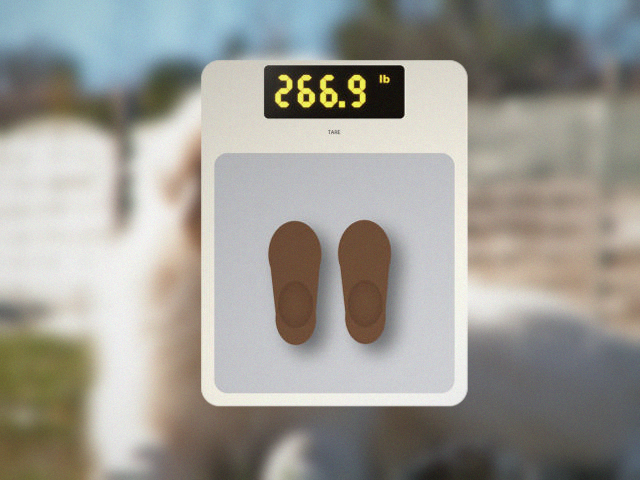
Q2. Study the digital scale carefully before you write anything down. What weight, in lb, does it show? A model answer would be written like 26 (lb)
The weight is 266.9 (lb)
